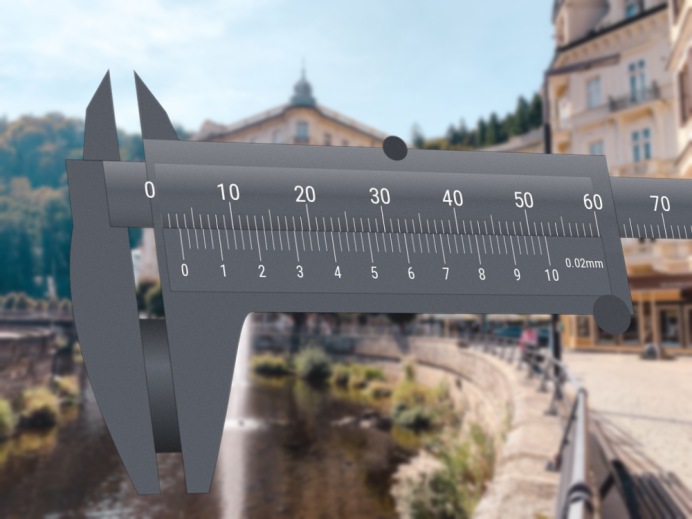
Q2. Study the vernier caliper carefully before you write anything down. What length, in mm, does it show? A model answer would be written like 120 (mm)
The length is 3.2 (mm)
